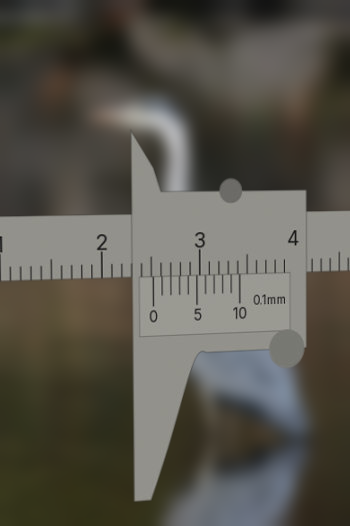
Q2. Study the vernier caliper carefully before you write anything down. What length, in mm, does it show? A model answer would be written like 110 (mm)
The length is 25.2 (mm)
